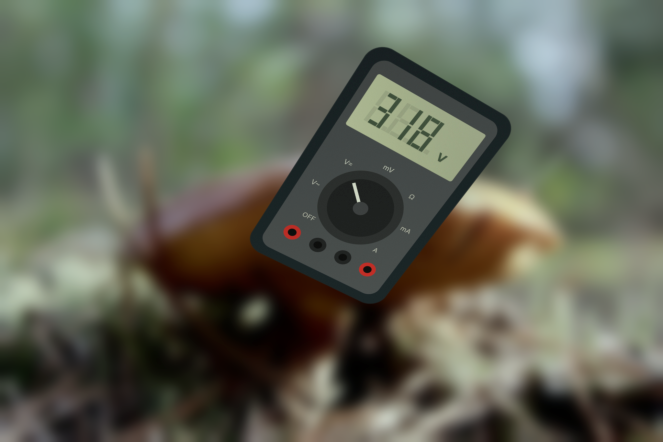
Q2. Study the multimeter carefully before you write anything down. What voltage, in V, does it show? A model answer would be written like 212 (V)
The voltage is 318 (V)
